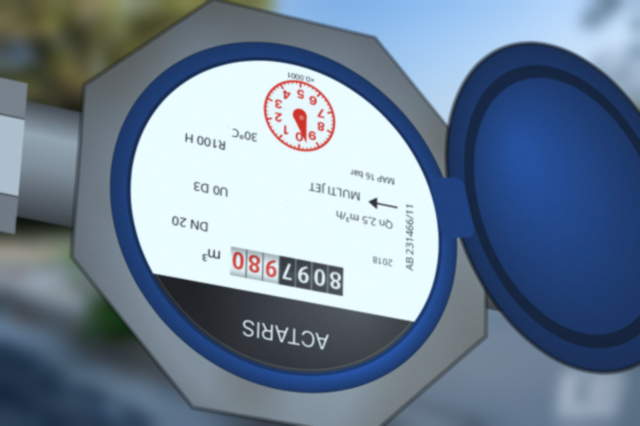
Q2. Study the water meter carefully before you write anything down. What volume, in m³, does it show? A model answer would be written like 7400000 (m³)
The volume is 8097.9799 (m³)
